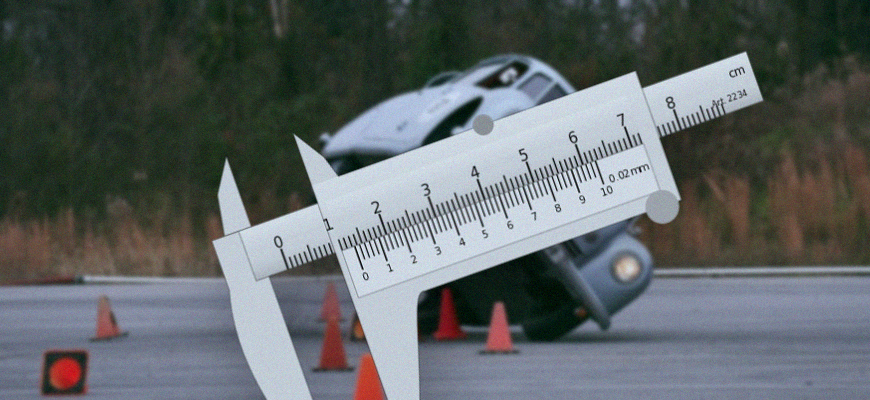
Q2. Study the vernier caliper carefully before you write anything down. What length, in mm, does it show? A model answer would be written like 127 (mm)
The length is 13.5 (mm)
